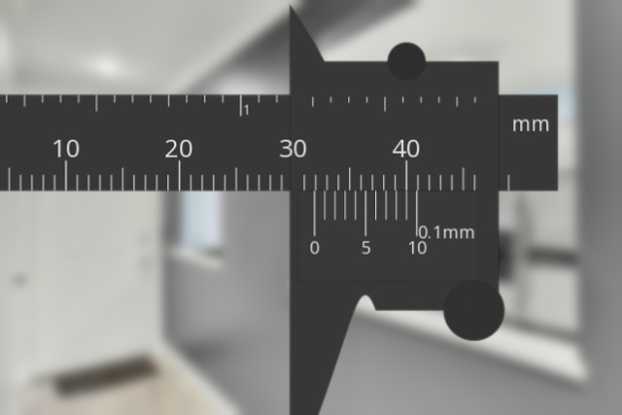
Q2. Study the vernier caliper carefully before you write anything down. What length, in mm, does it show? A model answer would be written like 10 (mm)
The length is 31.9 (mm)
